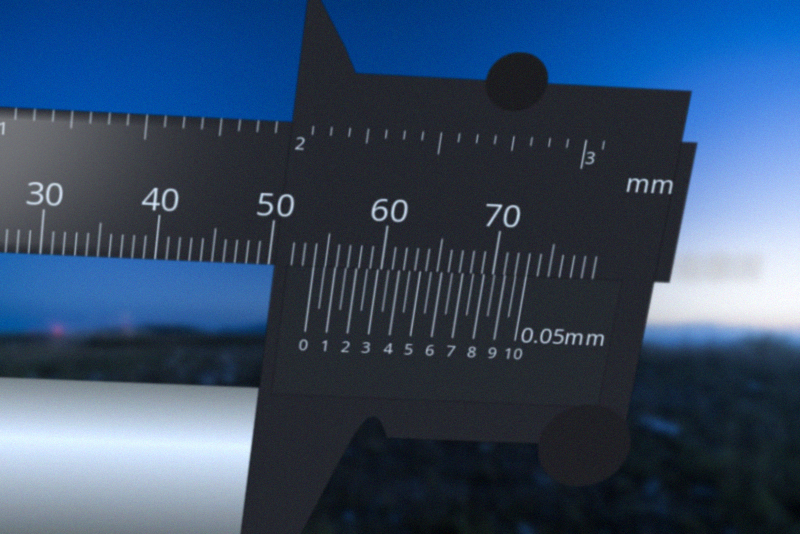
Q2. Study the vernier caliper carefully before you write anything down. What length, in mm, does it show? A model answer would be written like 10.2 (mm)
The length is 54.0 (mm)
